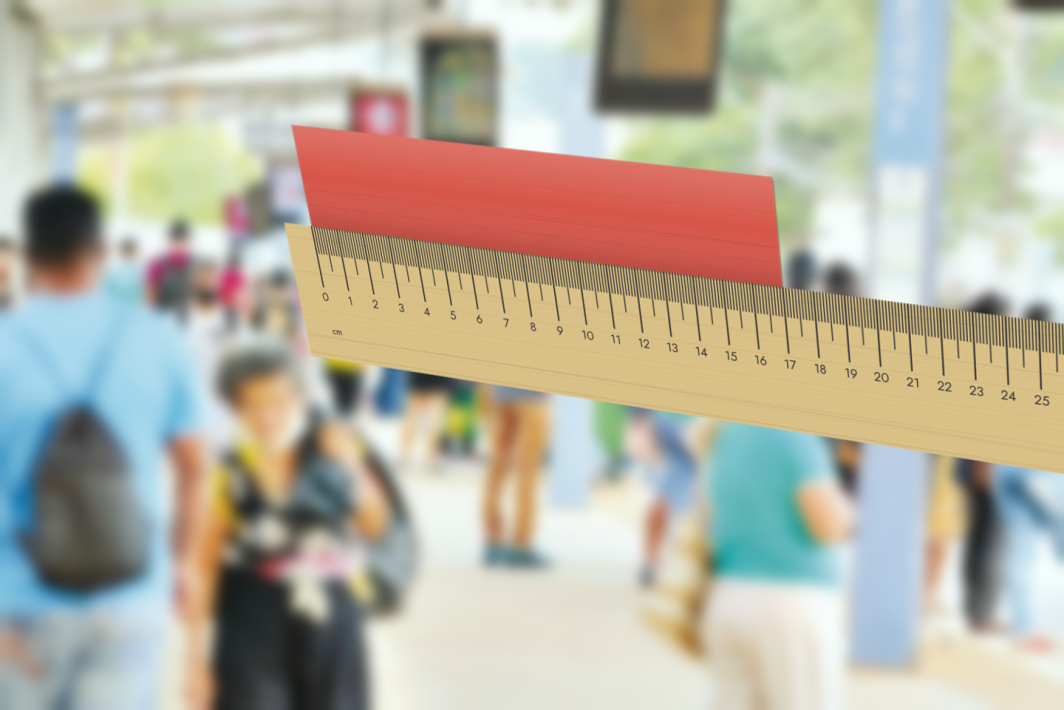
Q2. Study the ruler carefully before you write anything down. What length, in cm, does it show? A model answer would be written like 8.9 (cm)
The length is 17 (cm)
